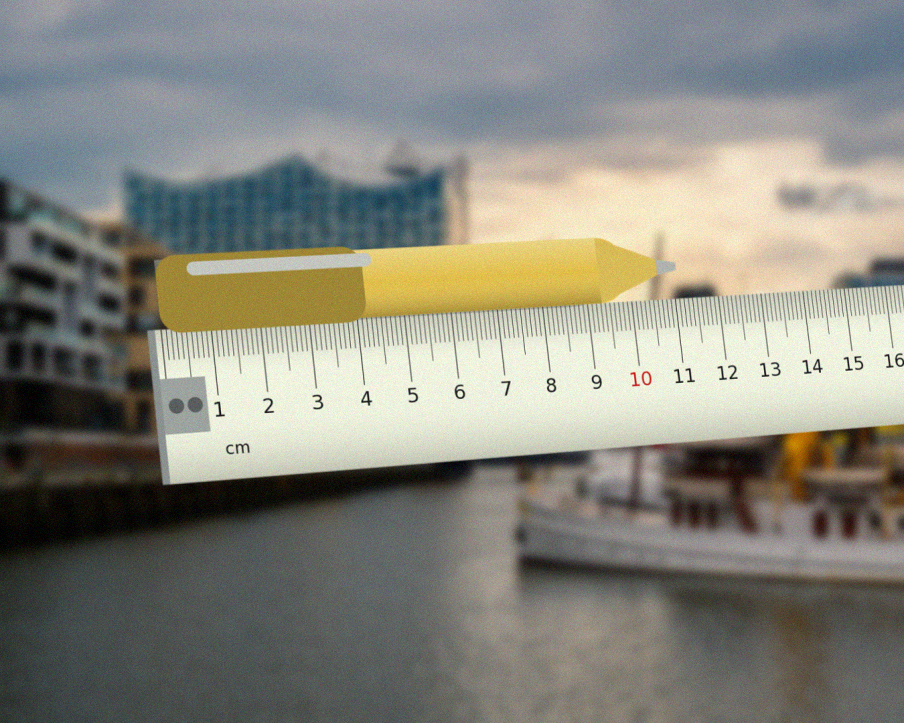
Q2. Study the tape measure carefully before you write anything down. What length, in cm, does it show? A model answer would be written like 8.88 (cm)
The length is 11.1 (cm)
